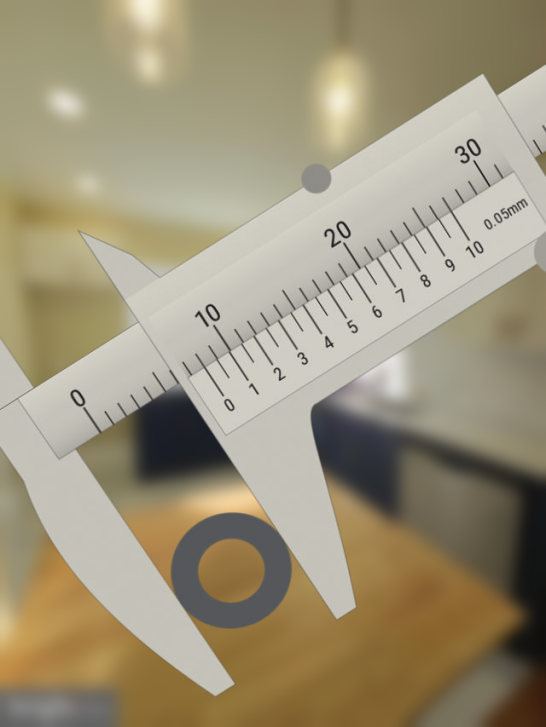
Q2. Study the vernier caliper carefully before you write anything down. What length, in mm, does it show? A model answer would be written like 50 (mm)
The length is 8.0 (mm)
